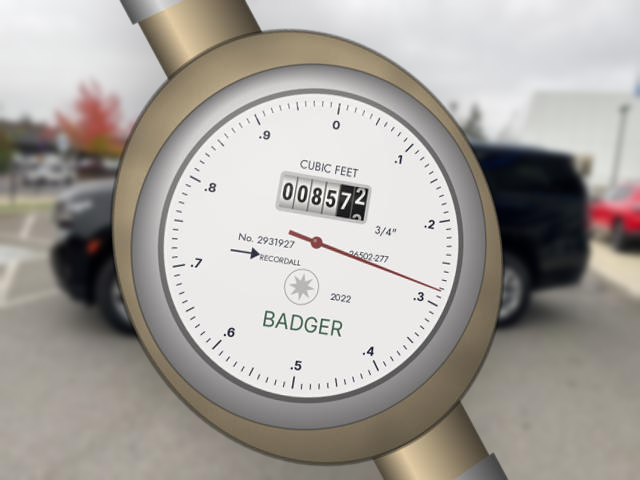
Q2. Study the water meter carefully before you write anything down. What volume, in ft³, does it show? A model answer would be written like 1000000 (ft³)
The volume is 8572.28 (ft³)
